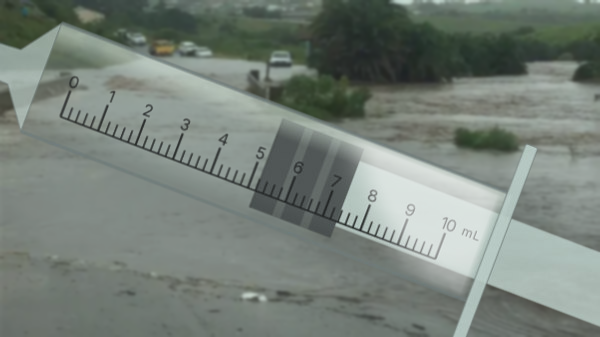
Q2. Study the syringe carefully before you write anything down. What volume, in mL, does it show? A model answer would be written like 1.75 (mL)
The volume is 5.2 (mL)
